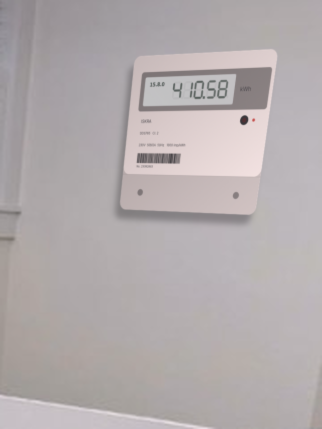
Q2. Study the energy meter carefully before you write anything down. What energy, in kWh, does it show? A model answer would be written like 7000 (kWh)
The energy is 410.58 (kWh)
